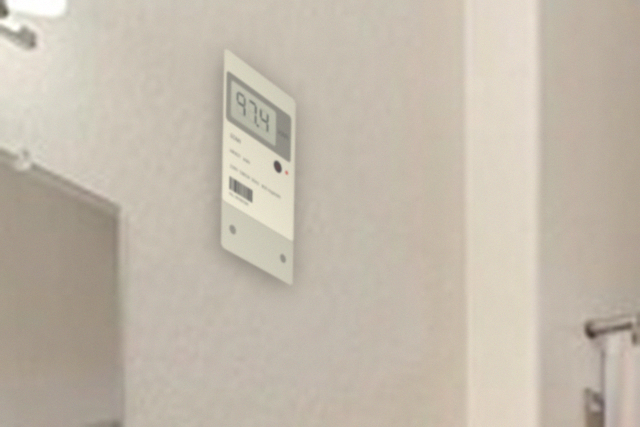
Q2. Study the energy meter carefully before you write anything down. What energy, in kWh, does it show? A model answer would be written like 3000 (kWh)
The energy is 97.4 (kWh)
